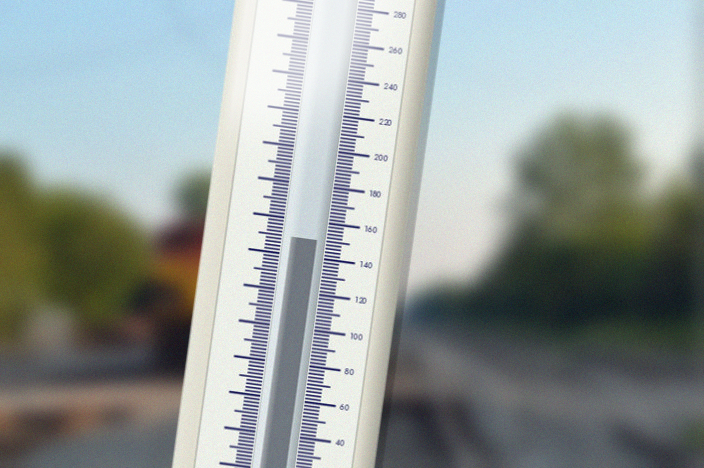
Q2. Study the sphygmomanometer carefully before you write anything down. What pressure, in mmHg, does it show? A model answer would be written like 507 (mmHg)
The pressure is 150 (mmHg)
